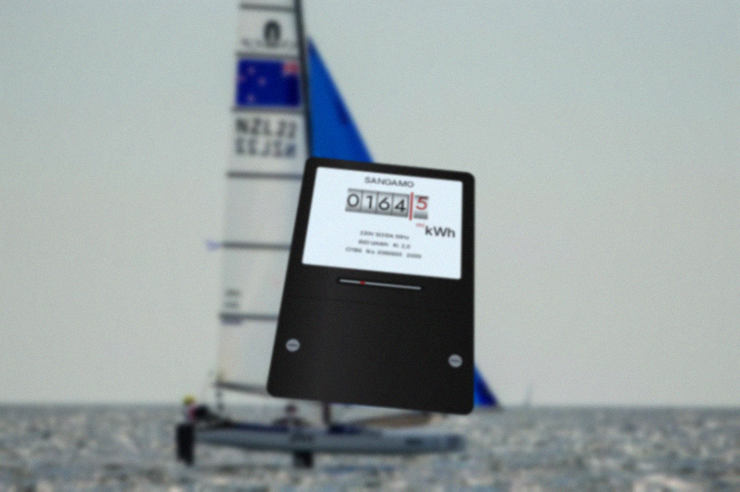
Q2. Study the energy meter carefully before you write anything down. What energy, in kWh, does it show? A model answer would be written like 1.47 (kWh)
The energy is 164.5 (kWh)
